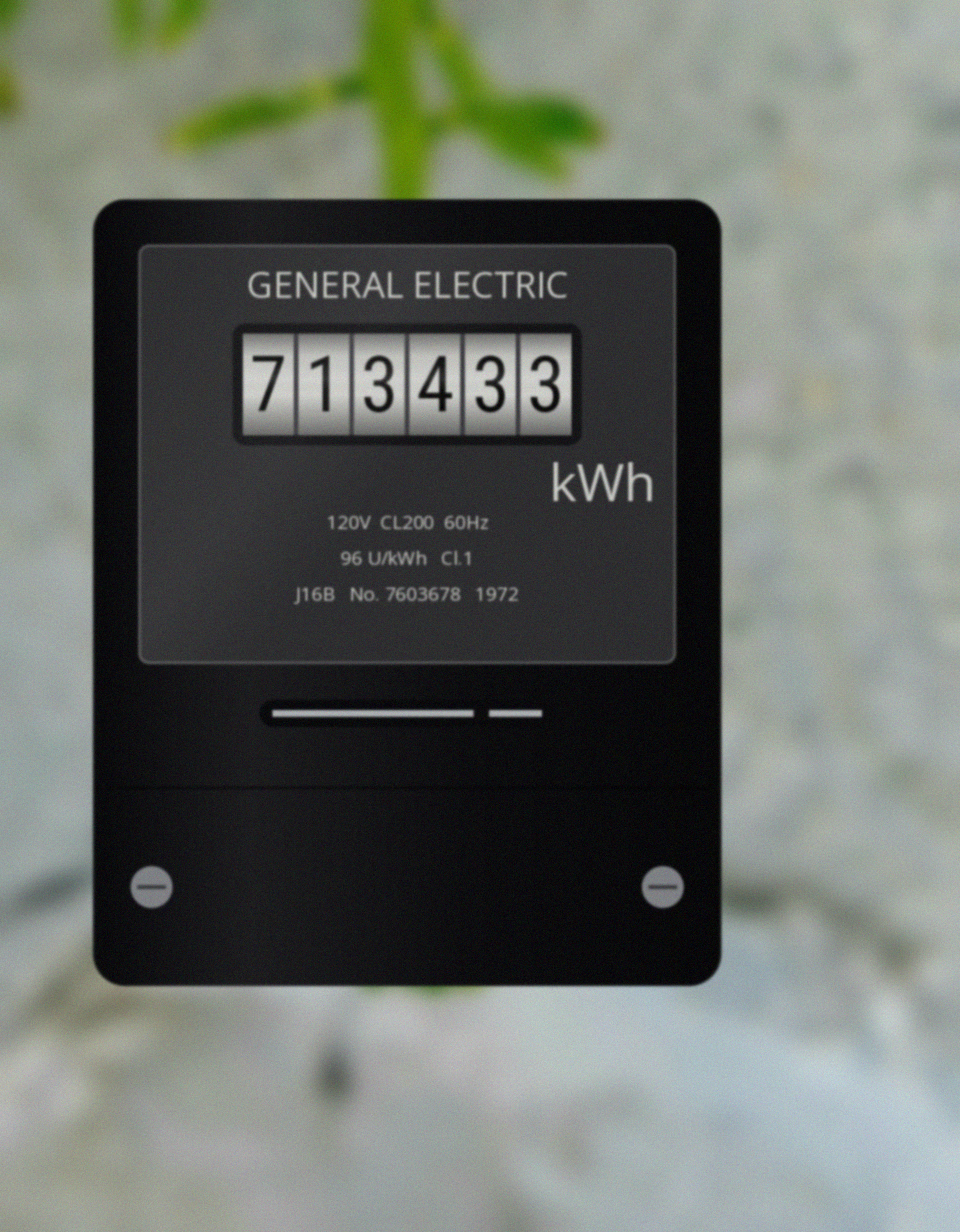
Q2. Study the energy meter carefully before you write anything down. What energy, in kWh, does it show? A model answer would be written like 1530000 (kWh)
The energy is 713433 (kWh)
